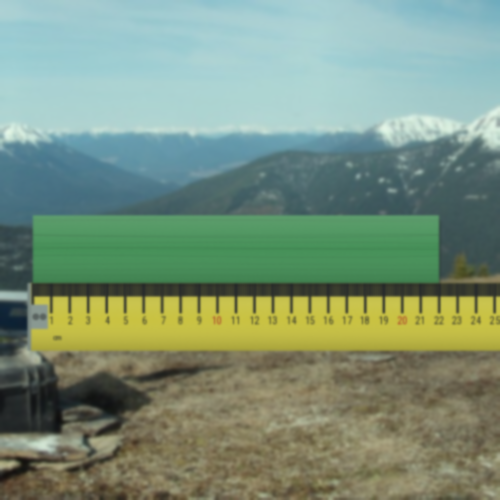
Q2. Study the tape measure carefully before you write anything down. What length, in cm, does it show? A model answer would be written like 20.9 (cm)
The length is 22 (cm)
